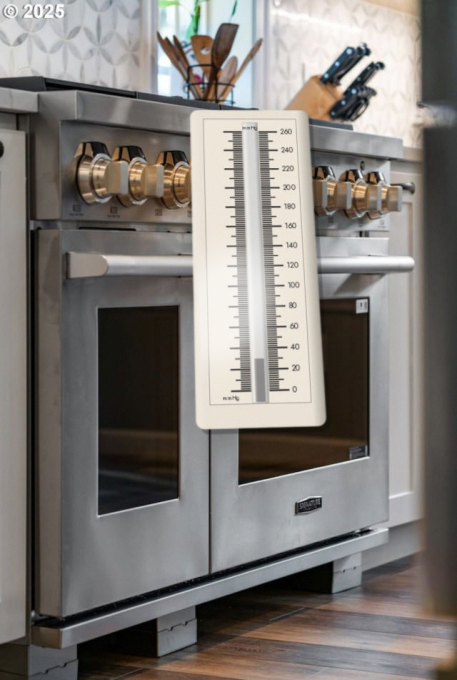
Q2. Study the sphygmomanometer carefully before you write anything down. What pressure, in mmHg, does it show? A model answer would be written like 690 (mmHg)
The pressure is 30 (mmHg)
